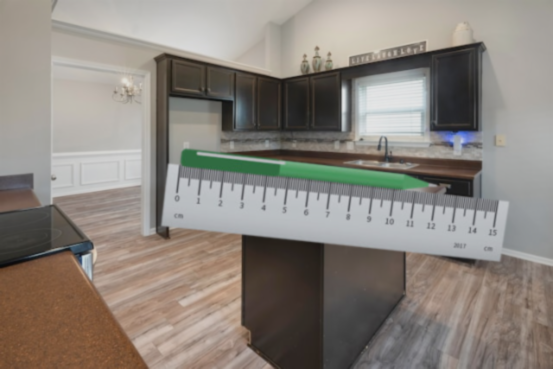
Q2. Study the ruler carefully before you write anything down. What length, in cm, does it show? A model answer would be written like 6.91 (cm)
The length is 12 (cm)
